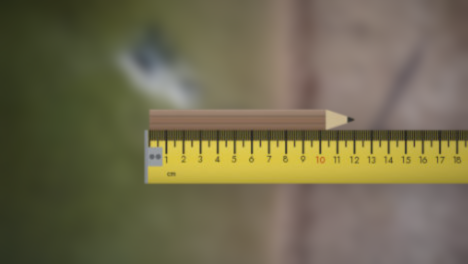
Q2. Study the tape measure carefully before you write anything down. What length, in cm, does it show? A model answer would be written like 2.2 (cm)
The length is 12 (cm)
